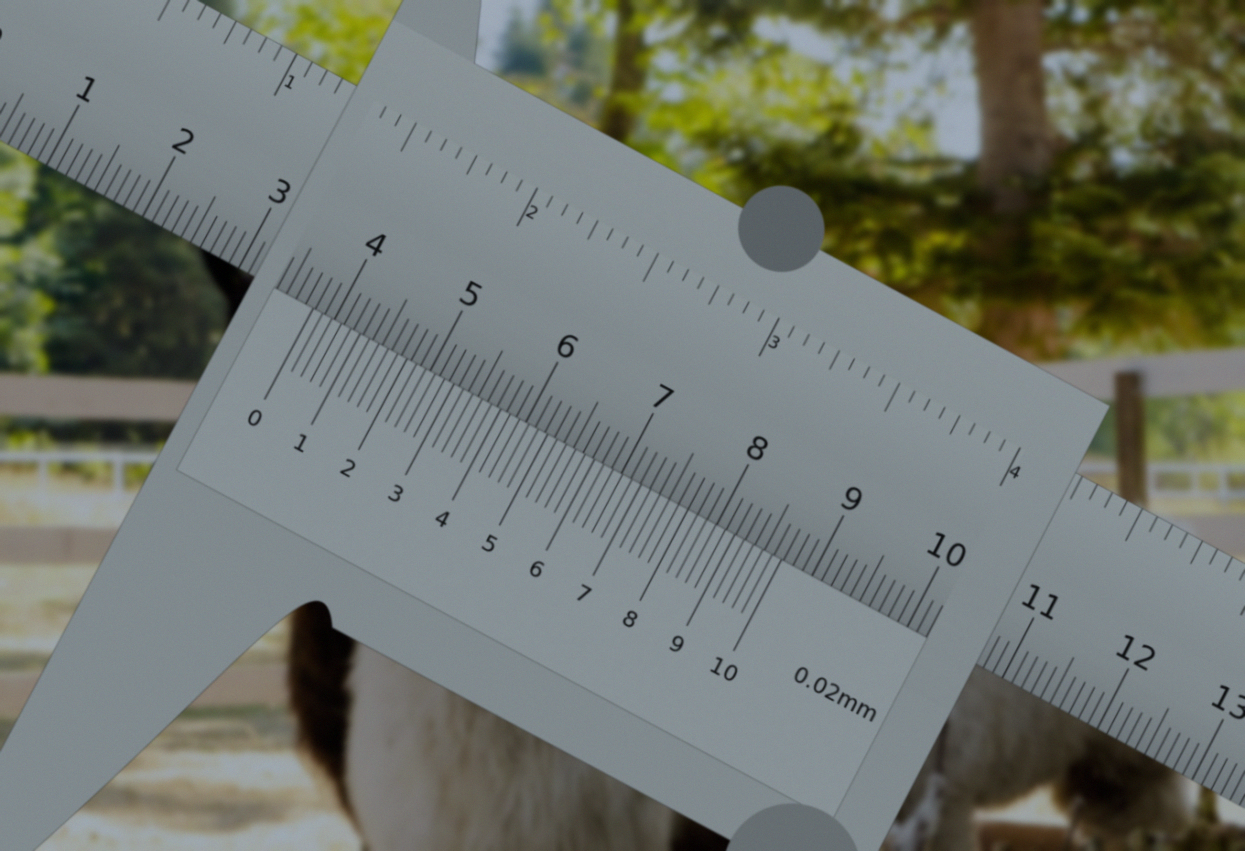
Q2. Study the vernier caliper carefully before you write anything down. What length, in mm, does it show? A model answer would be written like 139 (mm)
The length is 37.8 (mm)
